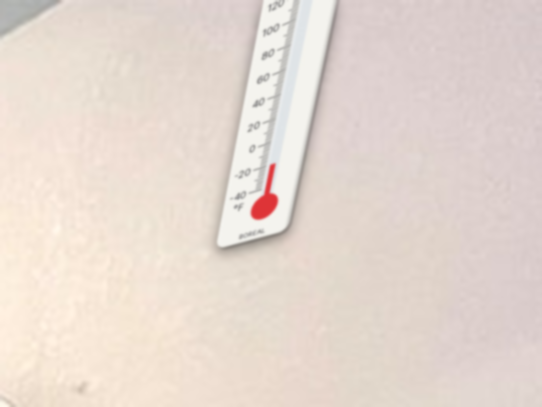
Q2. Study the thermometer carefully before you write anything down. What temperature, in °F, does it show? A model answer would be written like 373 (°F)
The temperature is -20 (°F)
